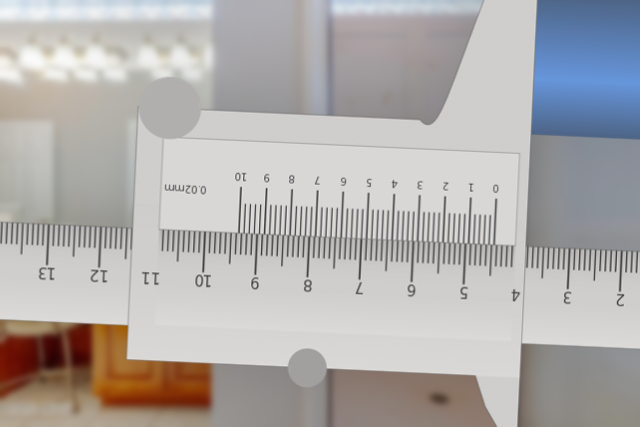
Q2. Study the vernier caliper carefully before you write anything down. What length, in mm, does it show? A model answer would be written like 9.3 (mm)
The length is 44.5 (mm)
